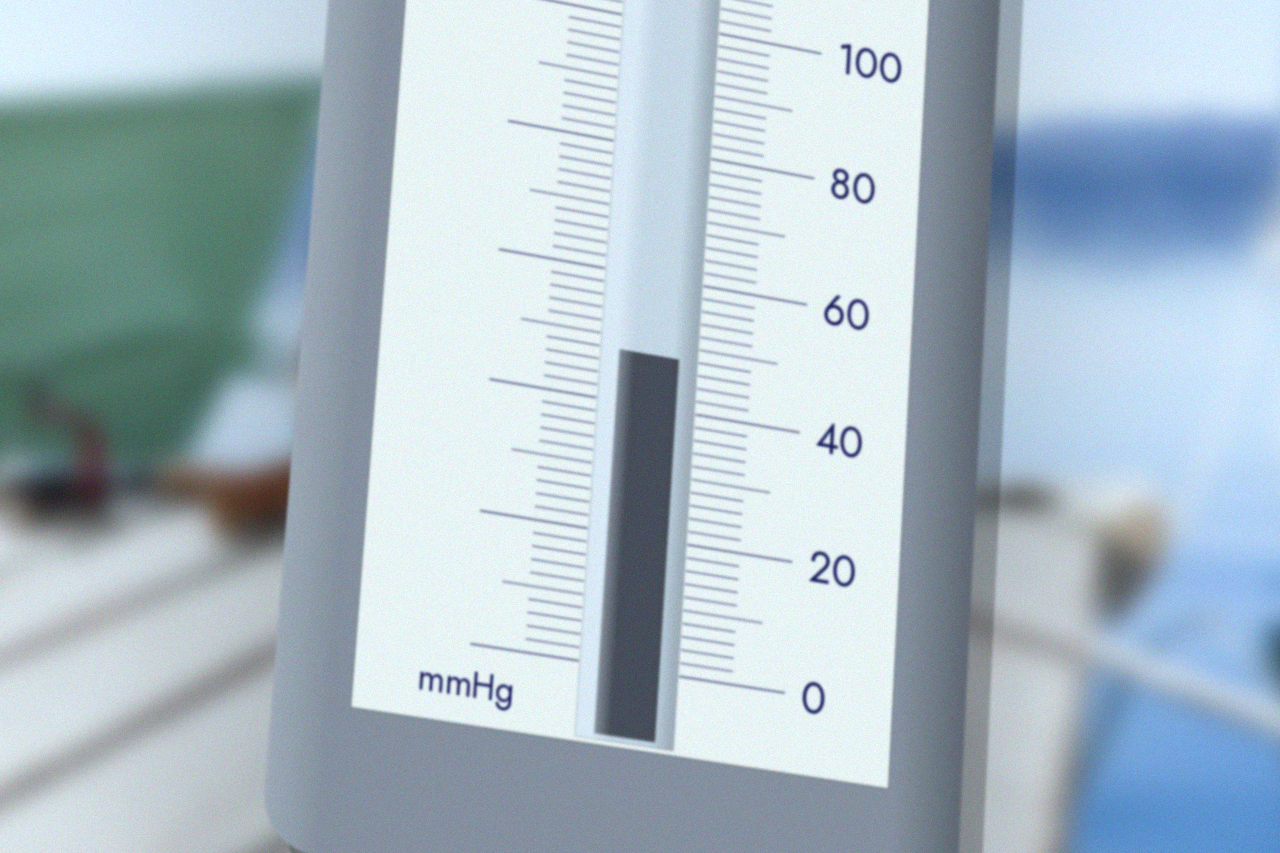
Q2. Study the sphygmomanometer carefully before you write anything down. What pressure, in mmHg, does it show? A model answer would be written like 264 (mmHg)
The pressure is 48 (mmHg)
